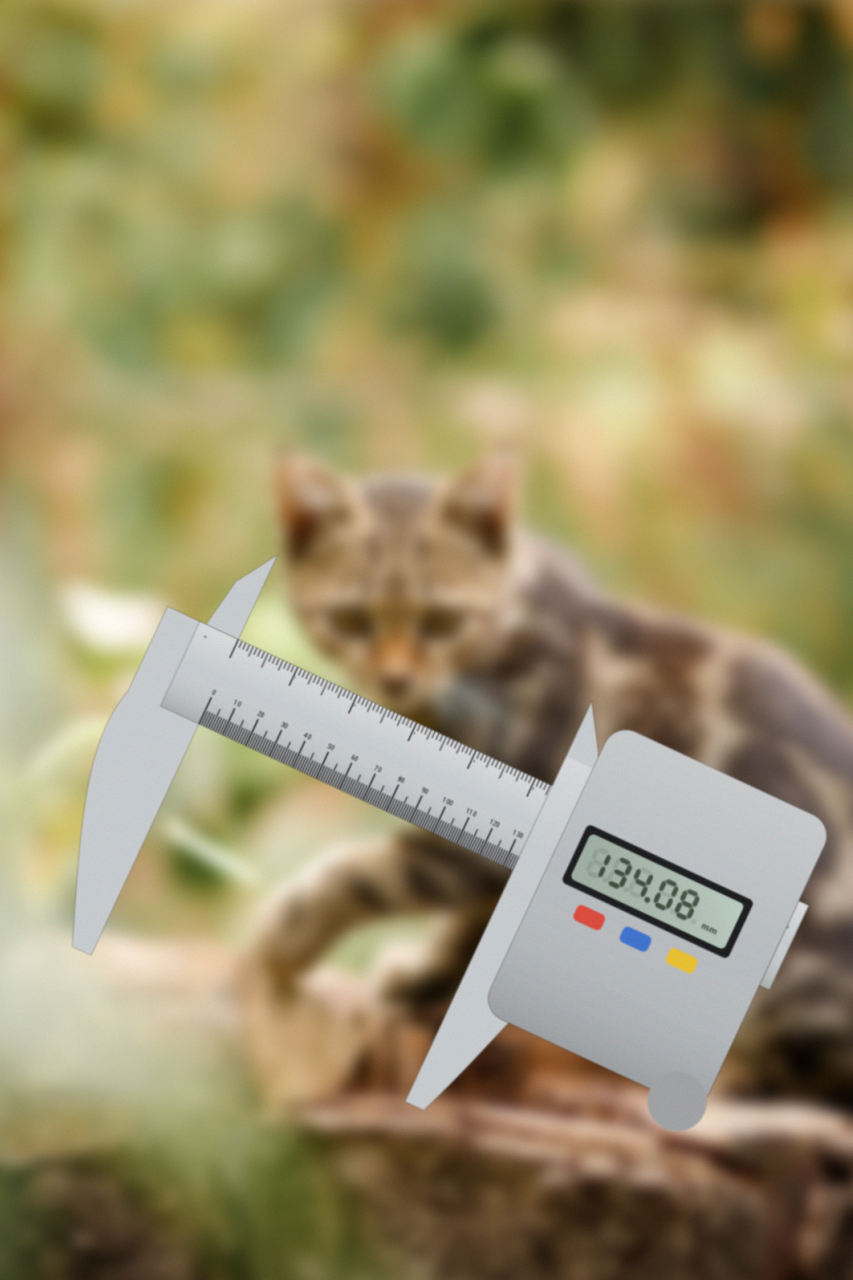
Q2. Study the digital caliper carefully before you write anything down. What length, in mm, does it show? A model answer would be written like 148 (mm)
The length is 134.08 (mm)
